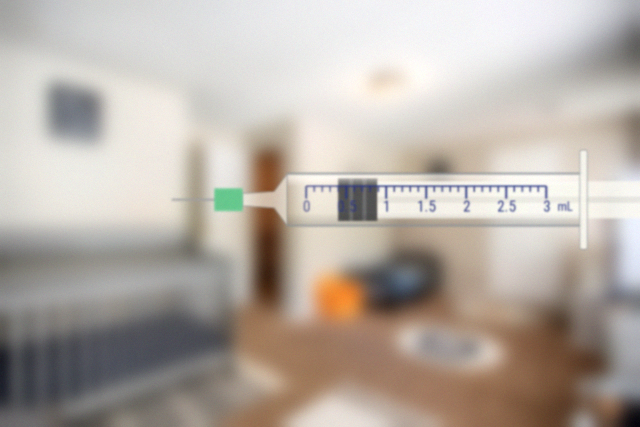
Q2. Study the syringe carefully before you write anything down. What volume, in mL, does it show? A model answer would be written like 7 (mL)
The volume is 0.4 (mL)
